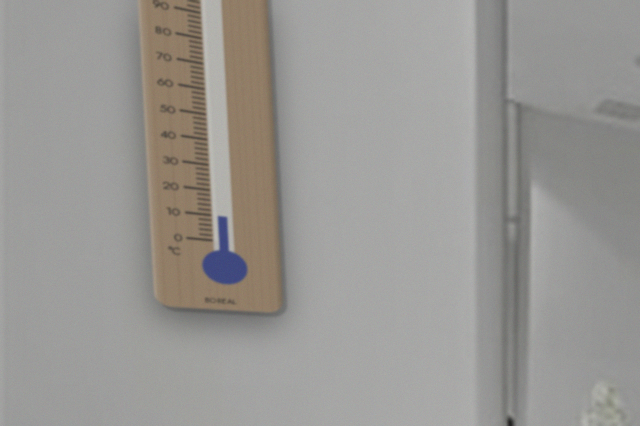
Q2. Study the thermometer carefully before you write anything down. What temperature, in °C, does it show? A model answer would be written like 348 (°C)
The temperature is 10 (°C)
